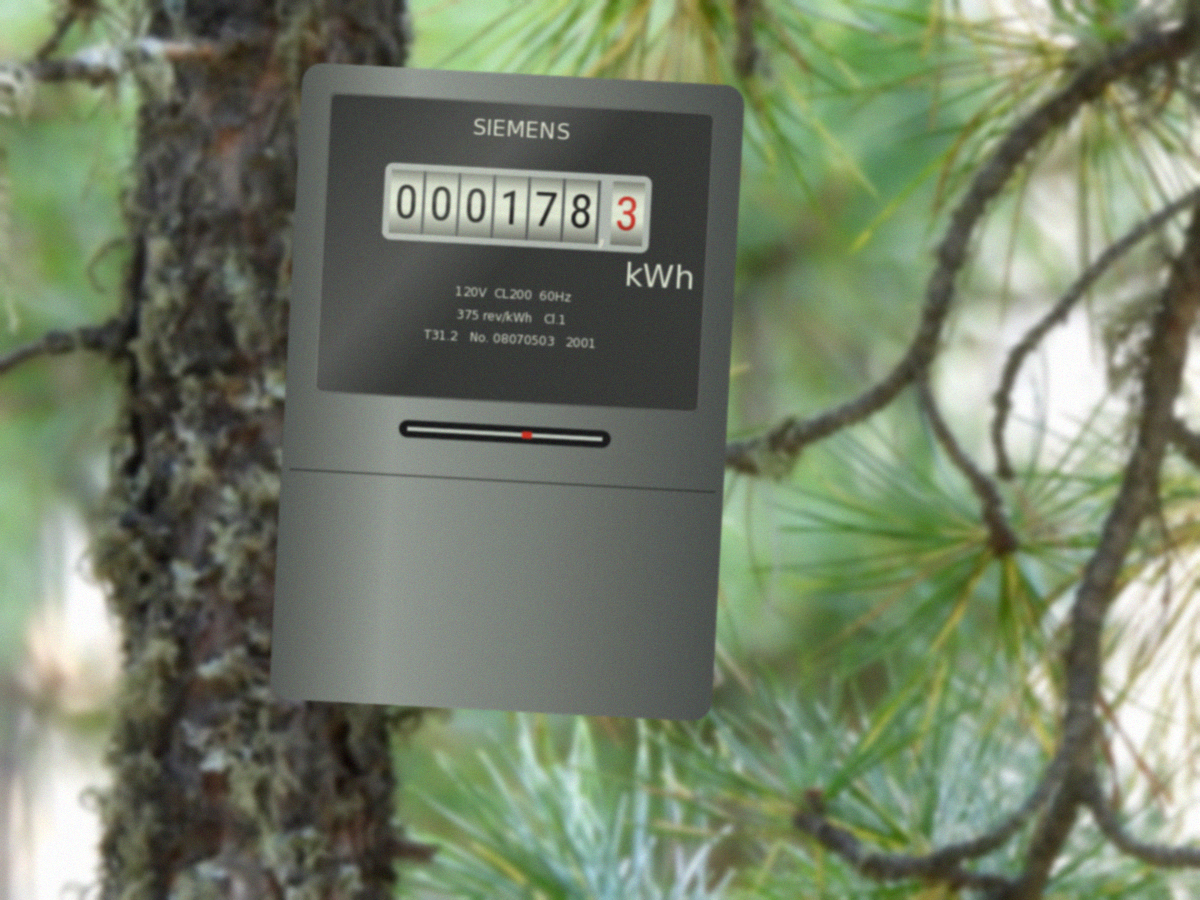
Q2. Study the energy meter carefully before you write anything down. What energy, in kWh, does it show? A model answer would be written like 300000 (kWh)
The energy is 178.3 (kWh)
